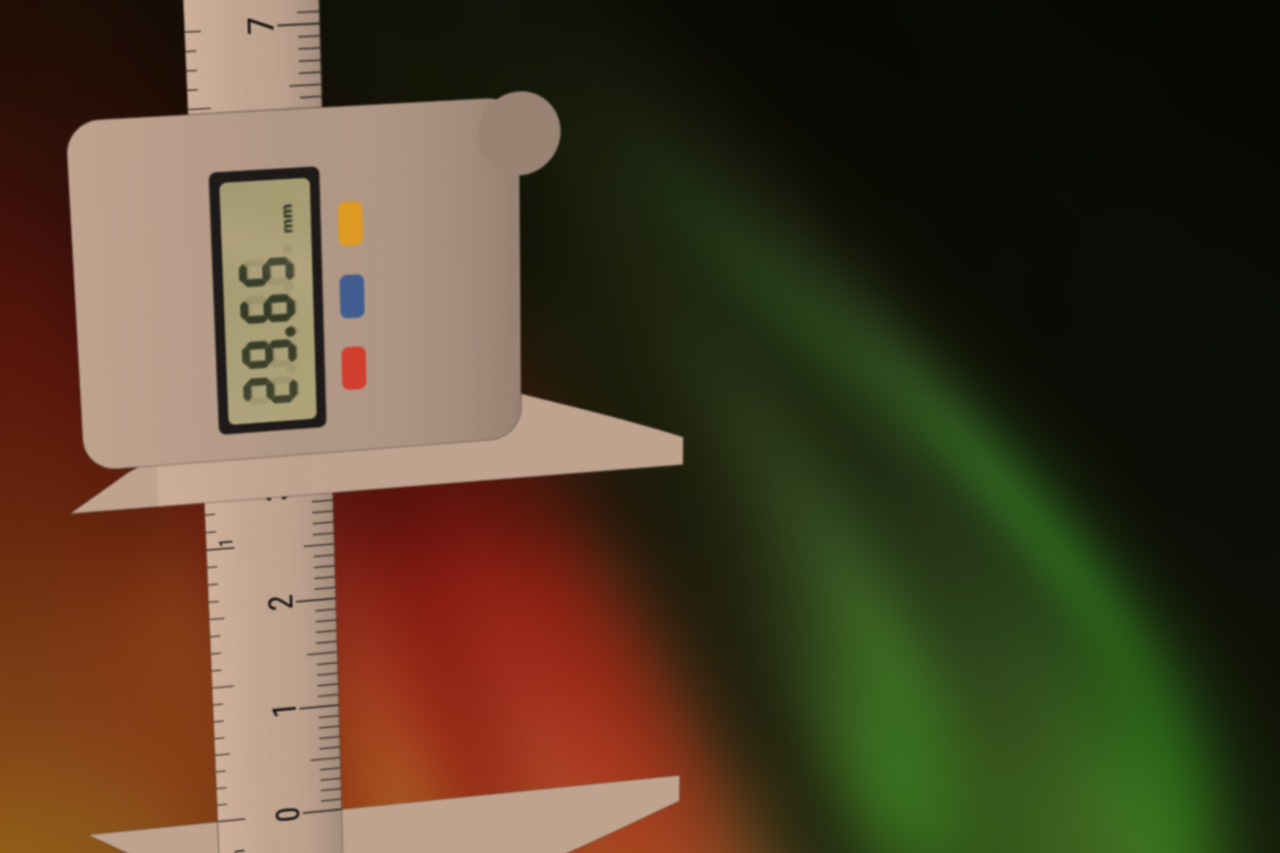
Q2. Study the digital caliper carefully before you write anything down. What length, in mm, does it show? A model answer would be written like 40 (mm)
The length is 29.65 (mm)
